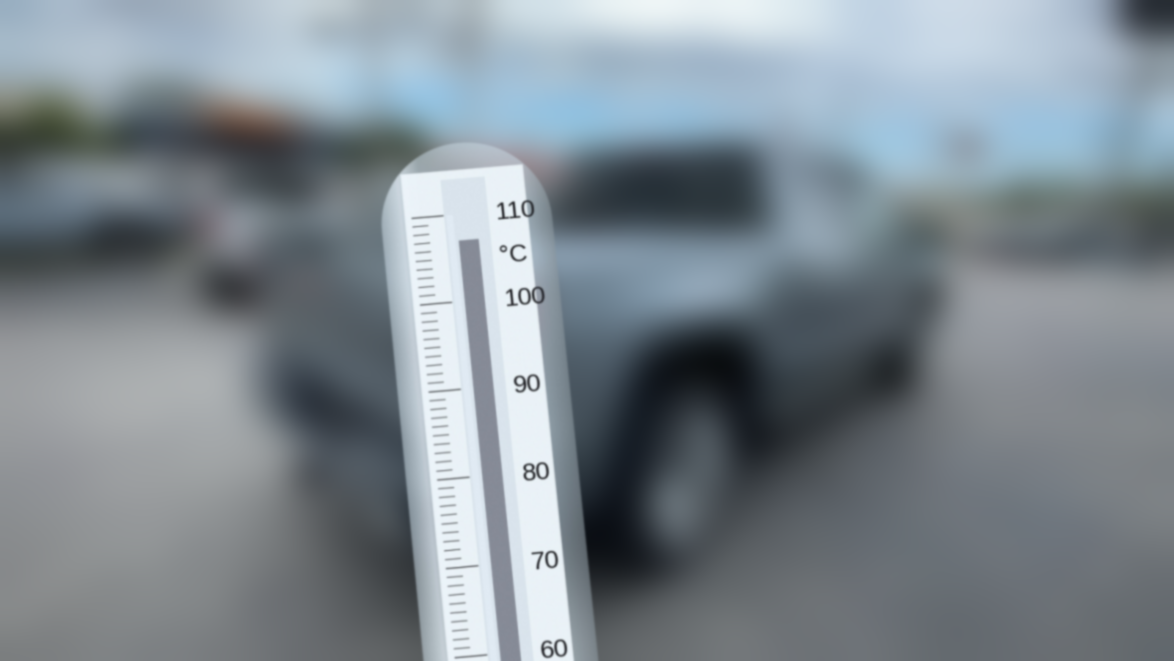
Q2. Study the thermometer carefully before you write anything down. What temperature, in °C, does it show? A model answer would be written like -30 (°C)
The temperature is 107 (°C)
